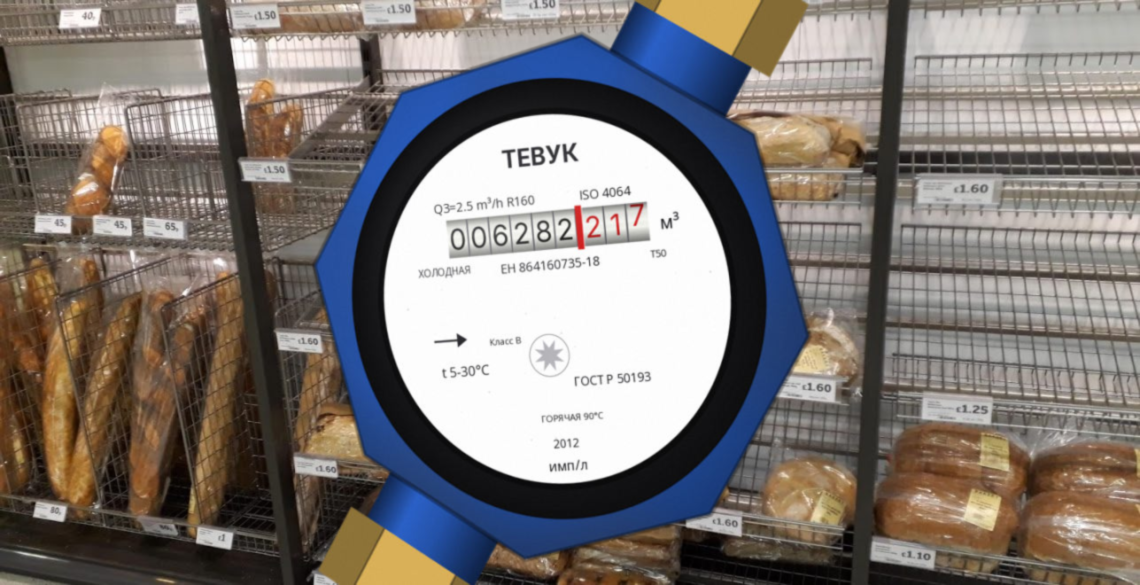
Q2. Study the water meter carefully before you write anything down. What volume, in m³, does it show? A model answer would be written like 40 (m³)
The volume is 6282.217 (m³)
